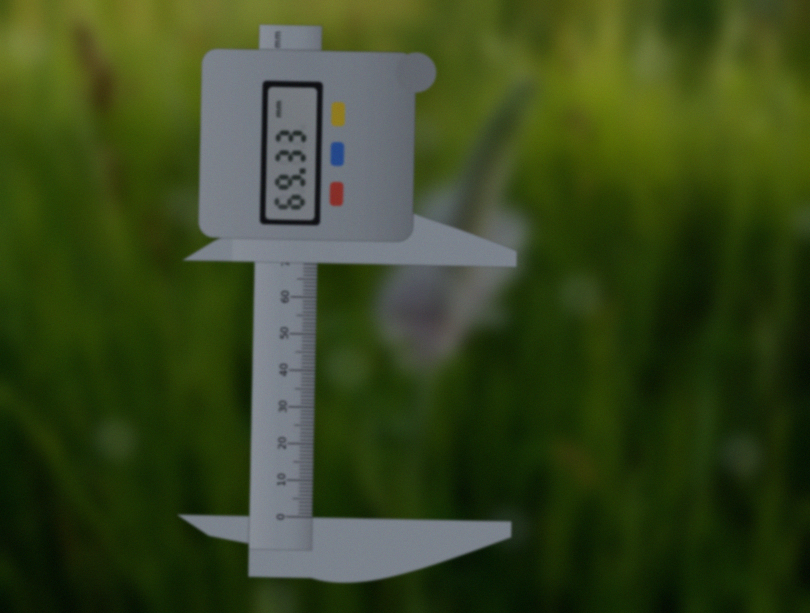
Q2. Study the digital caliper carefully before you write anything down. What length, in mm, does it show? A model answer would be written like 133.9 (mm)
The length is 69.33 (mm)
